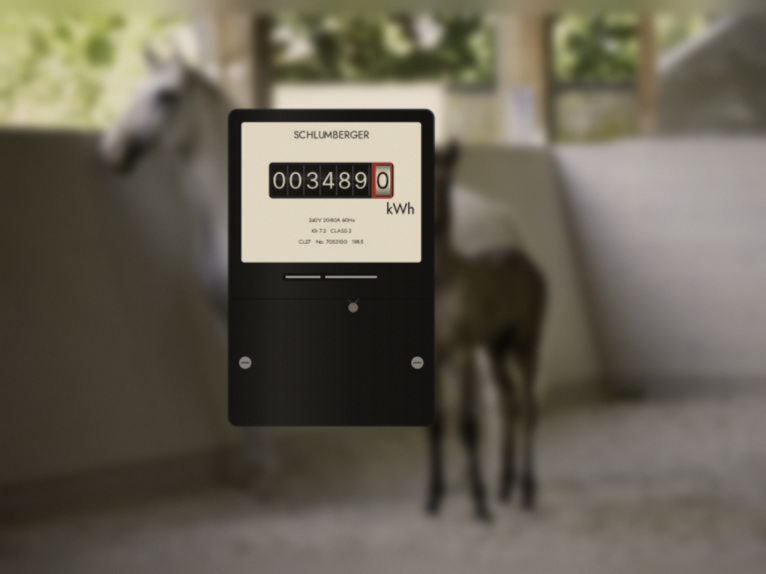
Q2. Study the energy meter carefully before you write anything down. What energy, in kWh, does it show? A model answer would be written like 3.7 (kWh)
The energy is 3489.0 (kWh)
